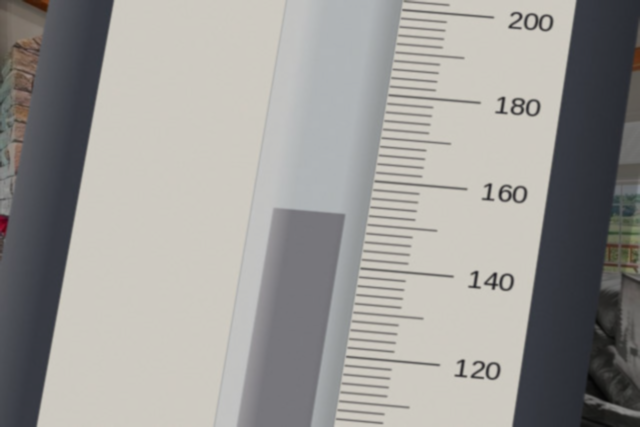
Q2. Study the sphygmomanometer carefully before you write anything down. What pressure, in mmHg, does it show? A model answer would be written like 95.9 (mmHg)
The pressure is 152 (mmHg)
